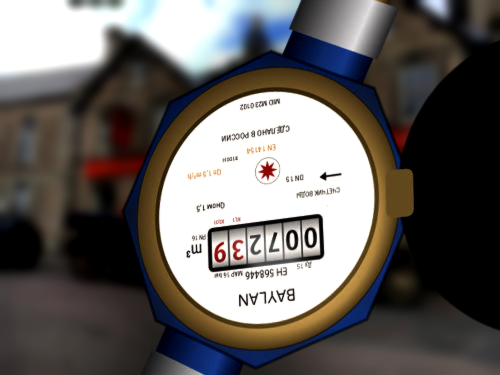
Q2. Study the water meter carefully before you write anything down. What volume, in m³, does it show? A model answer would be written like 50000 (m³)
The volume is 72.39 (m³)
